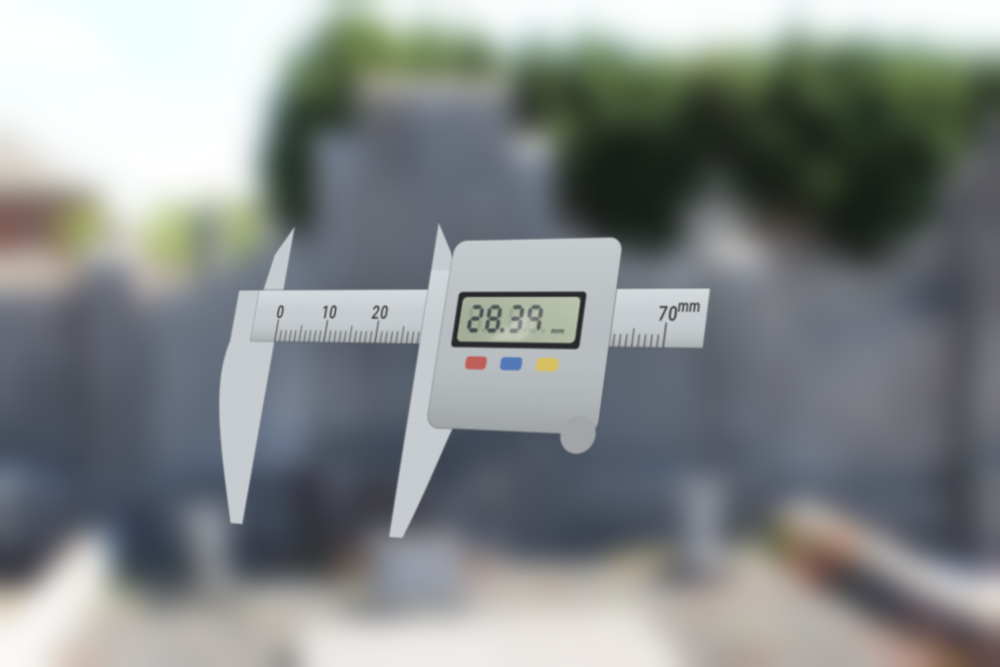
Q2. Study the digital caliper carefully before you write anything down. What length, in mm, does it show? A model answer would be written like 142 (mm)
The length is 28.39 (mm)
